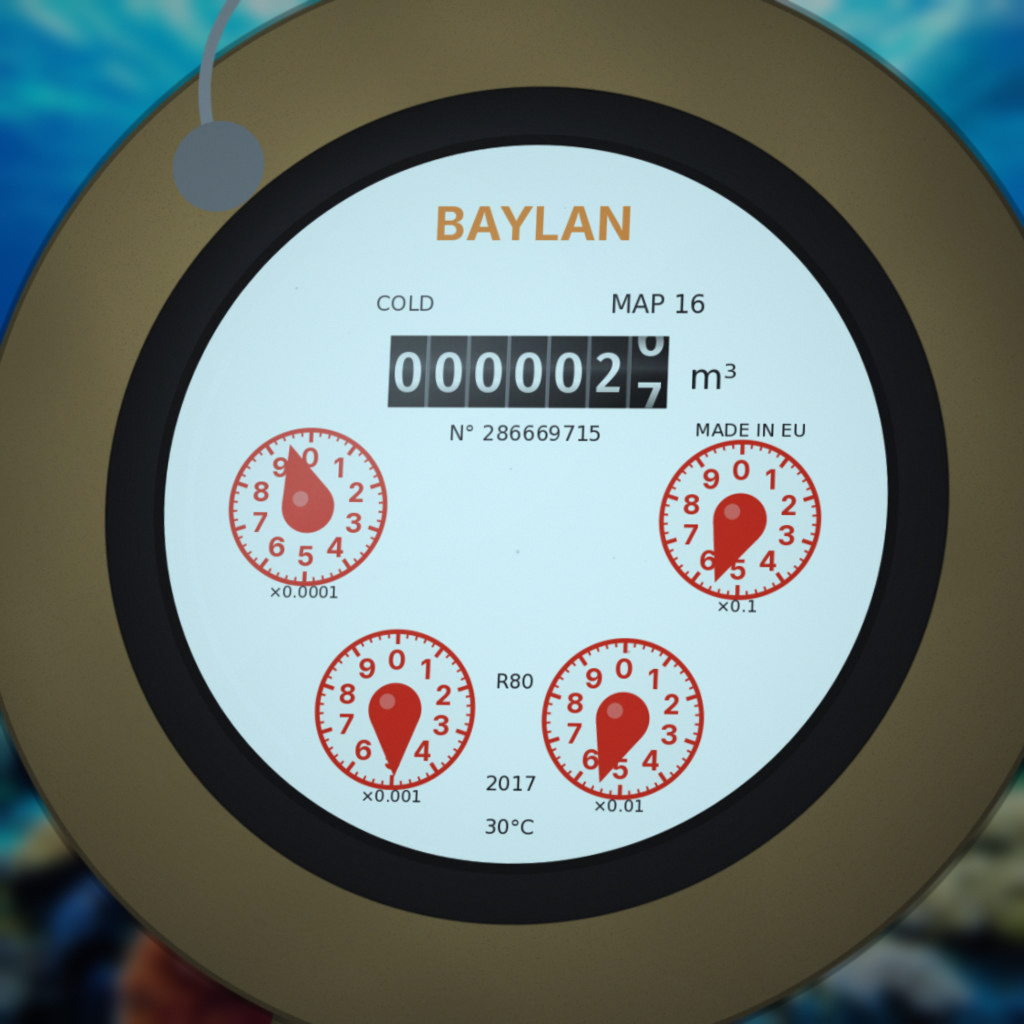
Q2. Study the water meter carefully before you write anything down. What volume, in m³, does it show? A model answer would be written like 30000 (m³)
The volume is 26.5549 (m³)
